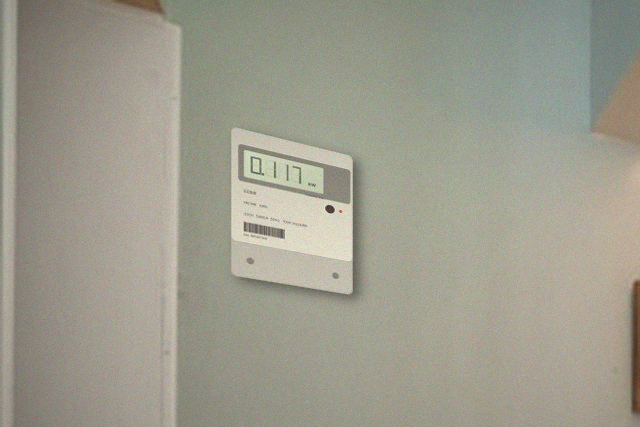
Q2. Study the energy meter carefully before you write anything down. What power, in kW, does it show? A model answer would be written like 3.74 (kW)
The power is 0.117 (kW)
